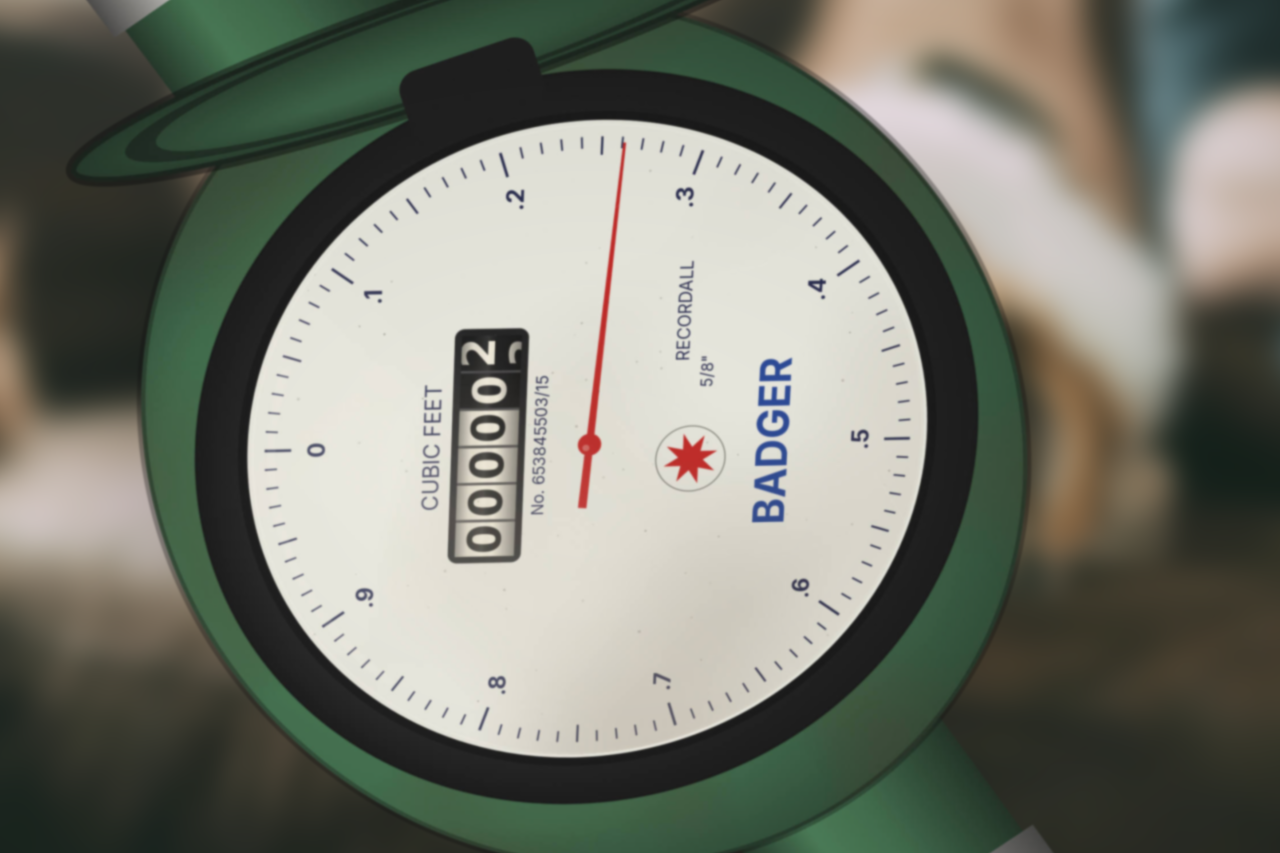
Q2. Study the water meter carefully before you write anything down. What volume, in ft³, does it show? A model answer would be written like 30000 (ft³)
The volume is 2.26 (ft³)
